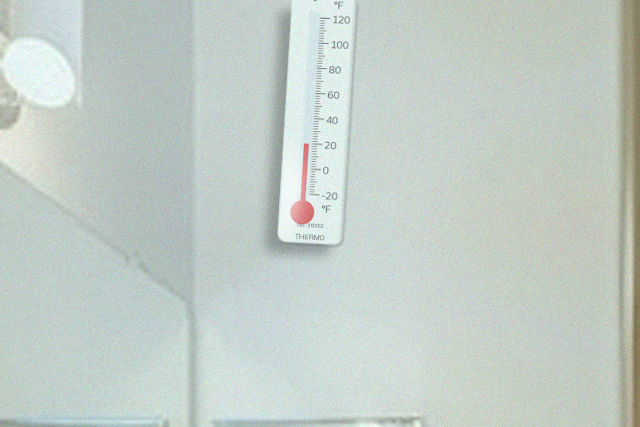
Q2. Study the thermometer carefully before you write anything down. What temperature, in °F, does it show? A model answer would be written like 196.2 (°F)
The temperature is 20 (°F)
